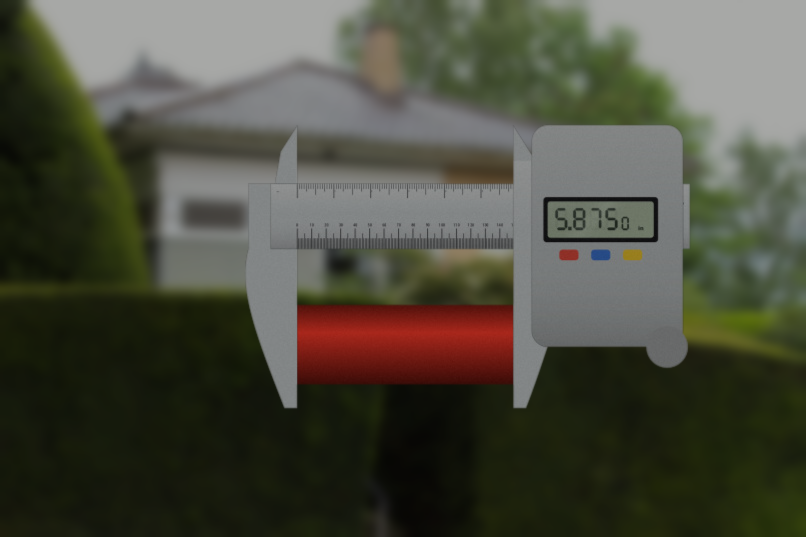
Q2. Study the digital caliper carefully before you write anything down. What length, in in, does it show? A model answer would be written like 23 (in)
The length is 5.8750 (in)
